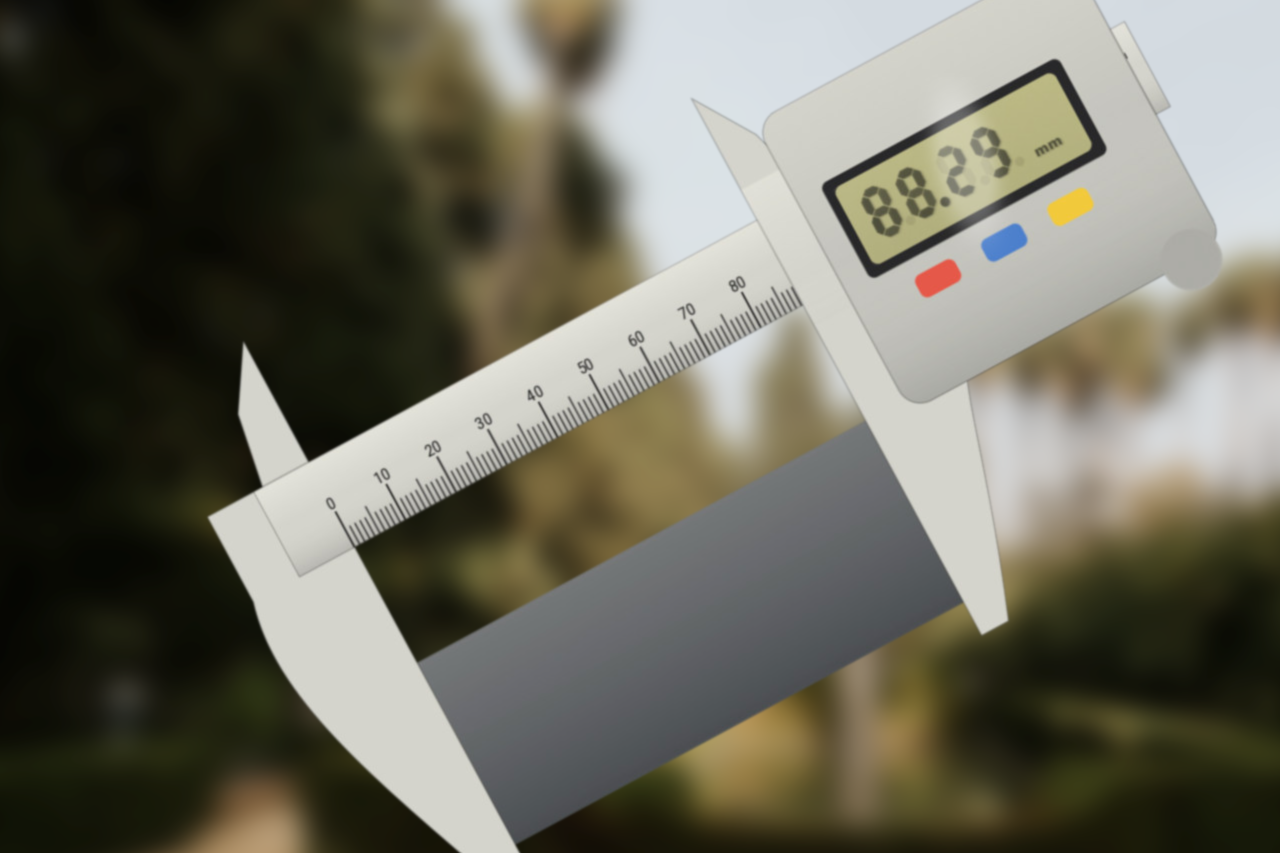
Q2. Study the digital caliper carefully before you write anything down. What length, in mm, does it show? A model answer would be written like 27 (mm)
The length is 88.29 (mm)
